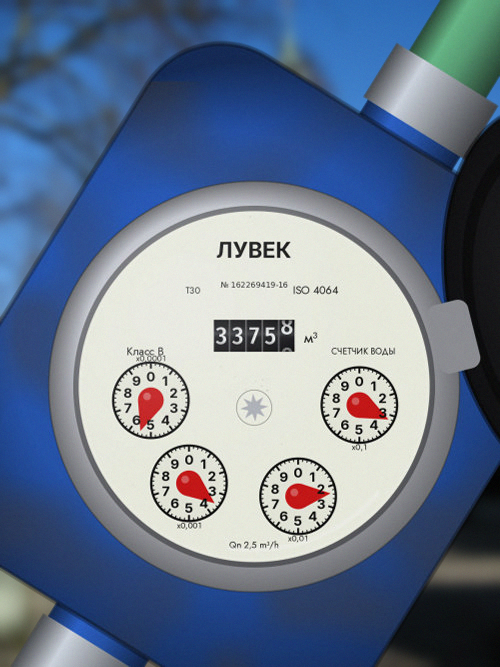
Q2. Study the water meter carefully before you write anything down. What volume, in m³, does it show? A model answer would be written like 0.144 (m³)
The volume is 33758.3235 (m³)
